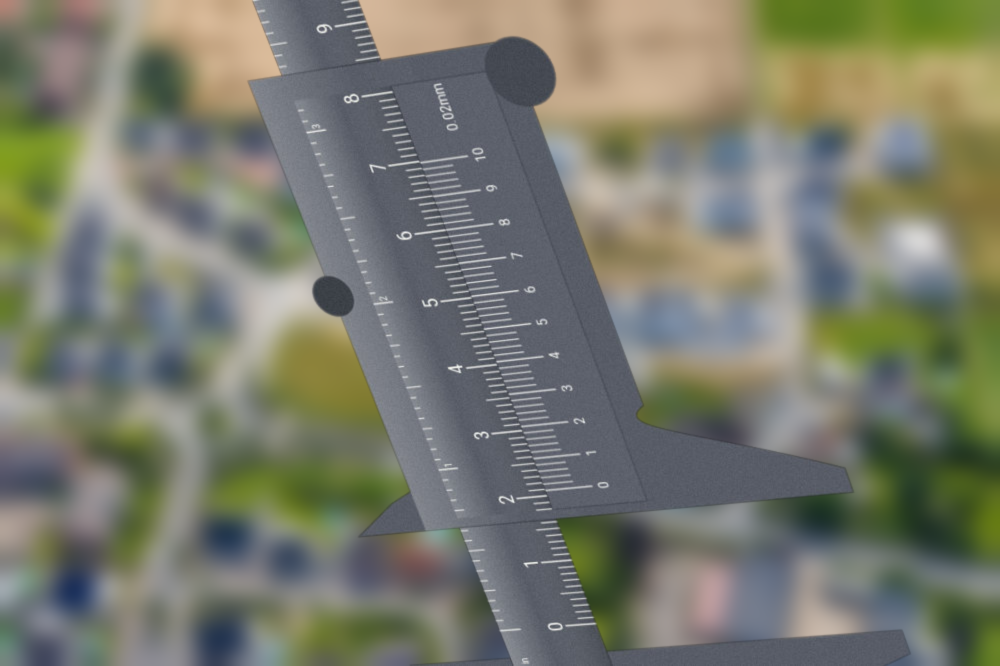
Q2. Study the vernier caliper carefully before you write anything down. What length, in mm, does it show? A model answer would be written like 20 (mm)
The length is 20.8 (mm)
